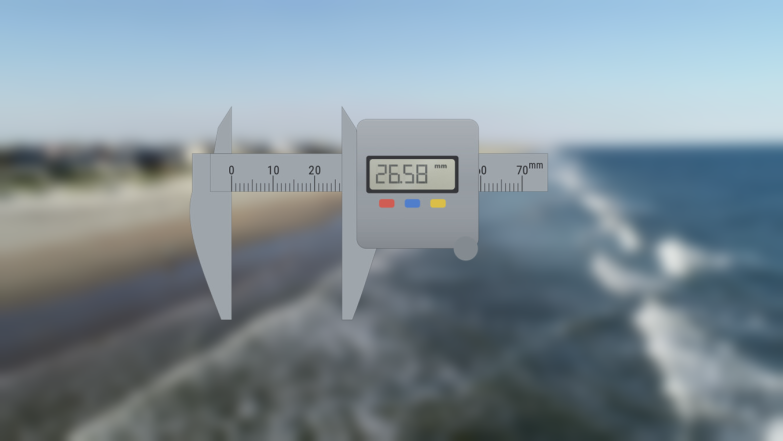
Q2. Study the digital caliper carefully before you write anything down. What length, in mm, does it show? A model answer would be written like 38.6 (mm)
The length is 26.58 (mm)
